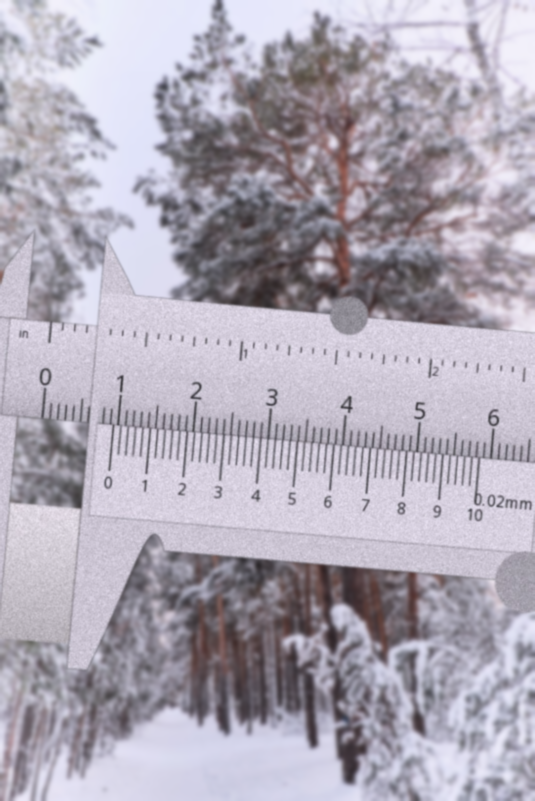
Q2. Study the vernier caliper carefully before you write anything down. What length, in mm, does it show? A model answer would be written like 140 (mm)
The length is 9.4 (mm)
